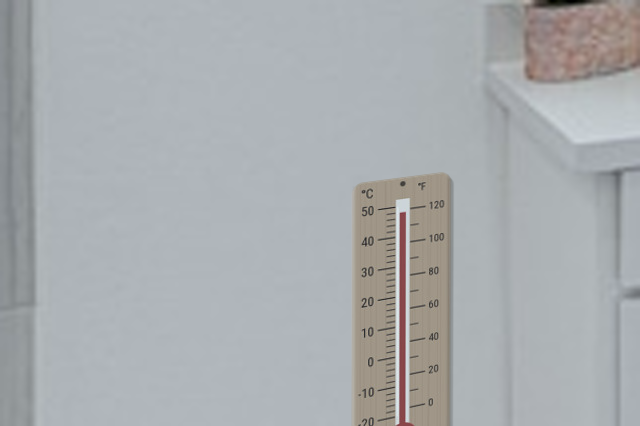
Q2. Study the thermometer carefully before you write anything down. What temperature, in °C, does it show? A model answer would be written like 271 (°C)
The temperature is 48 (°C)
